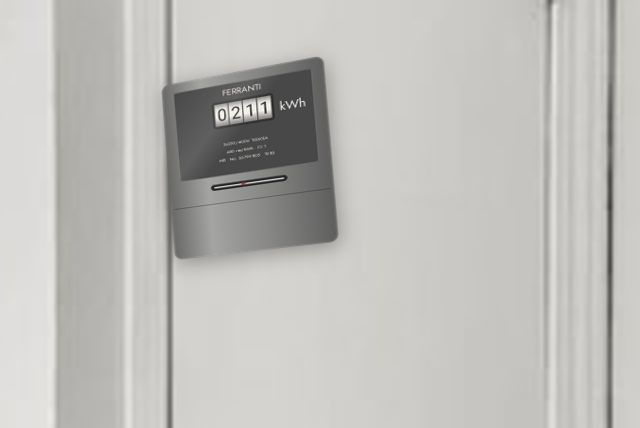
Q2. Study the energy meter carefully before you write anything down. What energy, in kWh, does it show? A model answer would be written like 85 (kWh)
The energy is 211 (kWh)
